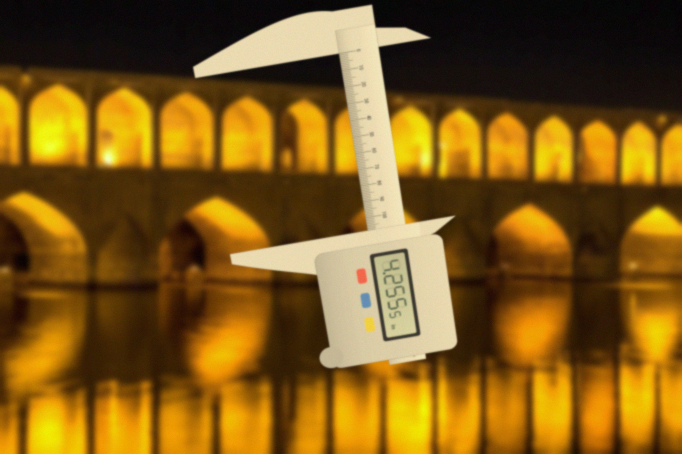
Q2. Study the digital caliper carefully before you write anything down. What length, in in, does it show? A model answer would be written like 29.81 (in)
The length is 4.2555 (in)
